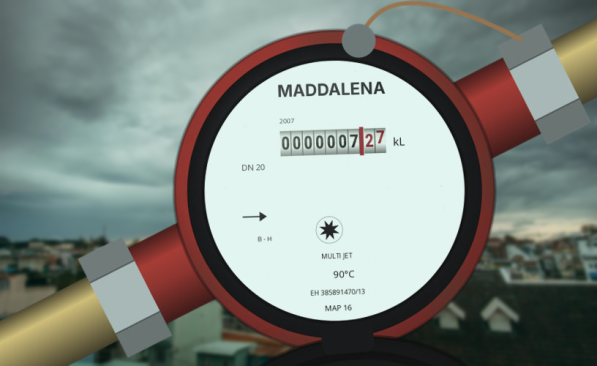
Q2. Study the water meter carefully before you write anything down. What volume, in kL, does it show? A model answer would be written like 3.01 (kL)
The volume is 7.27 (kL)
